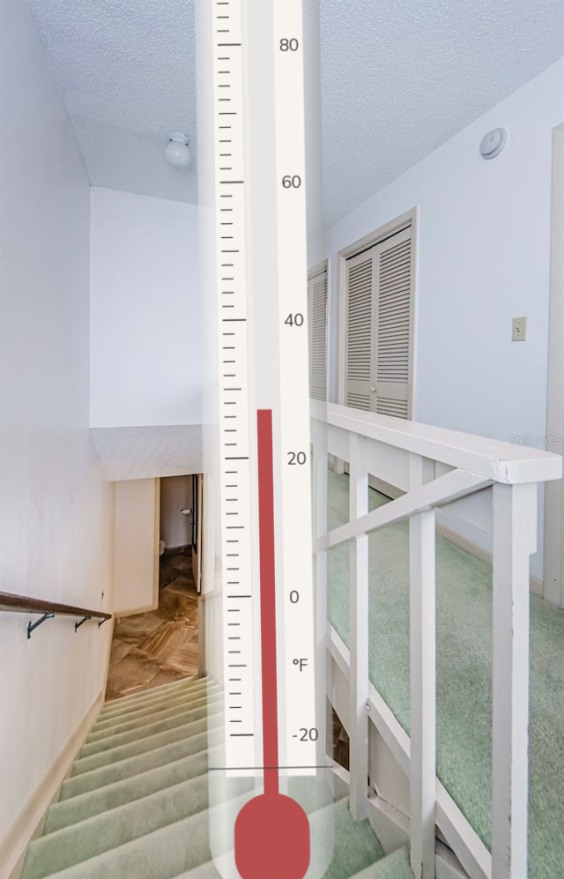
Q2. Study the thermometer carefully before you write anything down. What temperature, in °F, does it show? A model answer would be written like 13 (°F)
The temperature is 27 (°F)
